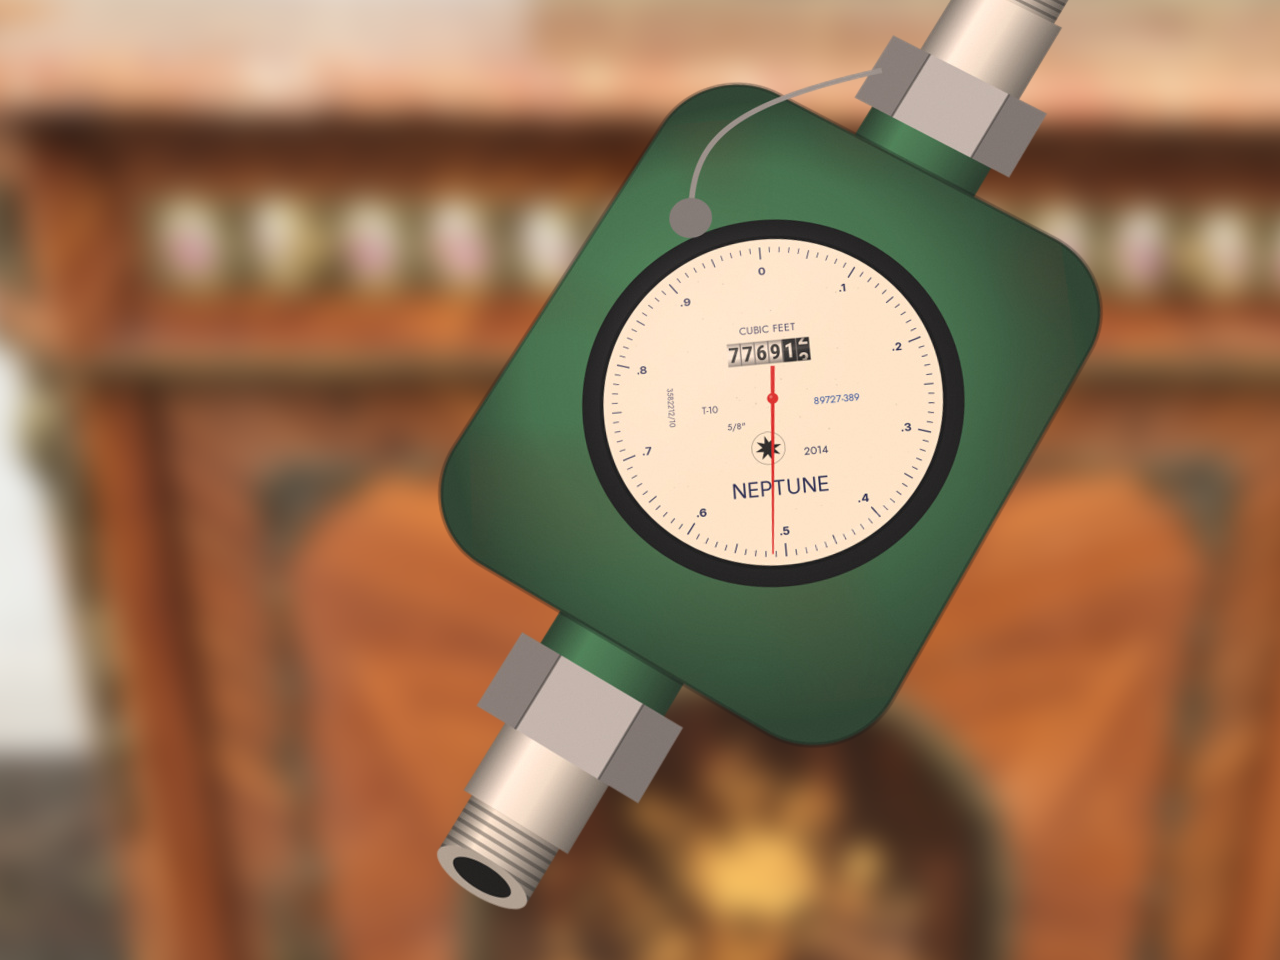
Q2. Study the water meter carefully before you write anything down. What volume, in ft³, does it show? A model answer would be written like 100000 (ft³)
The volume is 776912.51 (ft³)
